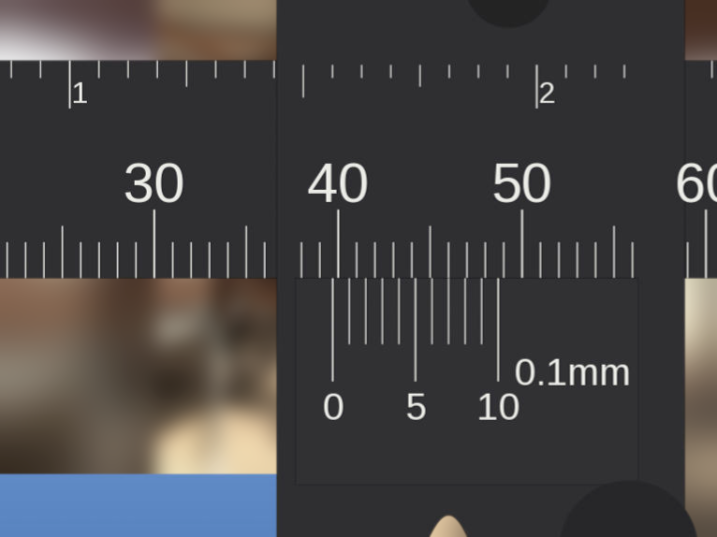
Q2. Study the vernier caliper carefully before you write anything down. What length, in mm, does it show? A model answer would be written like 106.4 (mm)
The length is 39.7 (mm)
